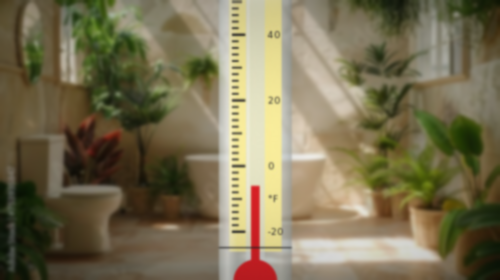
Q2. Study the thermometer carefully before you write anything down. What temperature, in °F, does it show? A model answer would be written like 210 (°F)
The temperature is -6 (°F)
